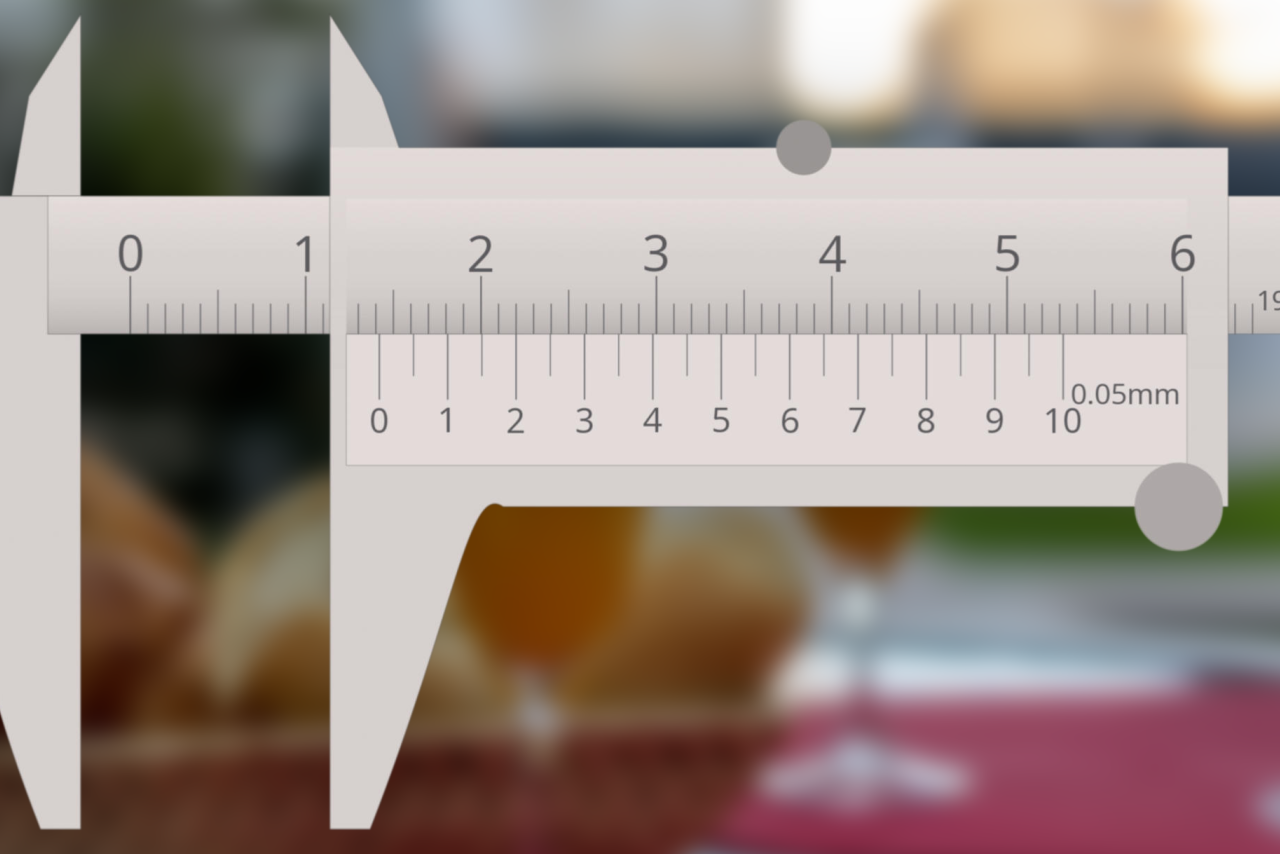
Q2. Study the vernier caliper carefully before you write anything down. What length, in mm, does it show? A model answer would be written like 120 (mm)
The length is 14.2 (mm)
